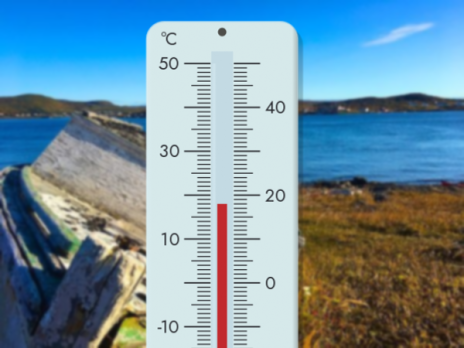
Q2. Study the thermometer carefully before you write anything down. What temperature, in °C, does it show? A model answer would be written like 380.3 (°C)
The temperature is 18 (°C)
